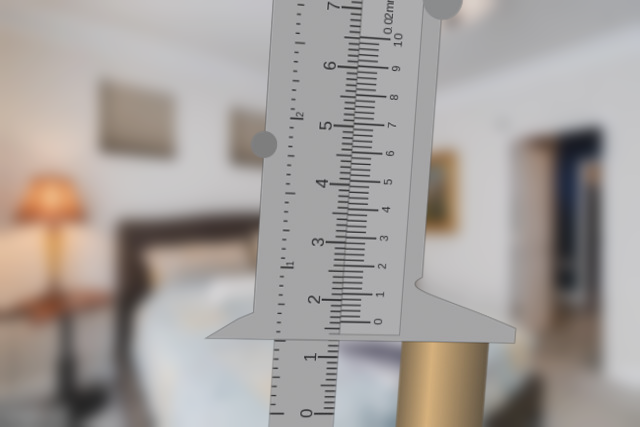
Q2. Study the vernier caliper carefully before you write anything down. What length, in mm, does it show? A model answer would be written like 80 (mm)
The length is 16.2 (mm)
